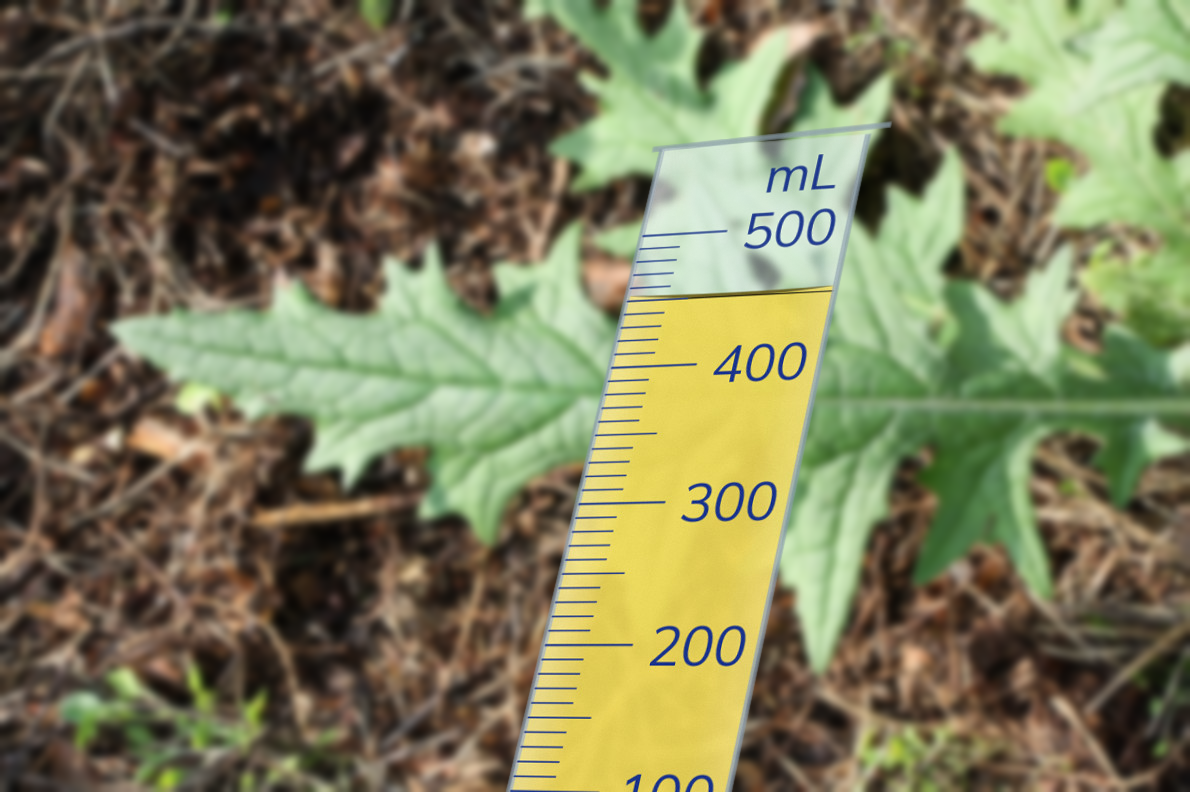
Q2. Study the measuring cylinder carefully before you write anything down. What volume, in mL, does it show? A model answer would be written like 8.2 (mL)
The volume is 450 (mL)
